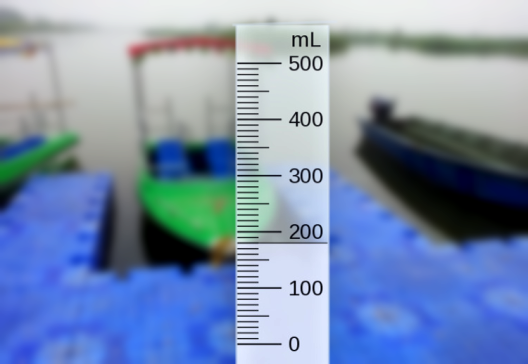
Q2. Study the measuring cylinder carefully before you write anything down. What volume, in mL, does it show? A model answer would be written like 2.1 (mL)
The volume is 180 (mL)
